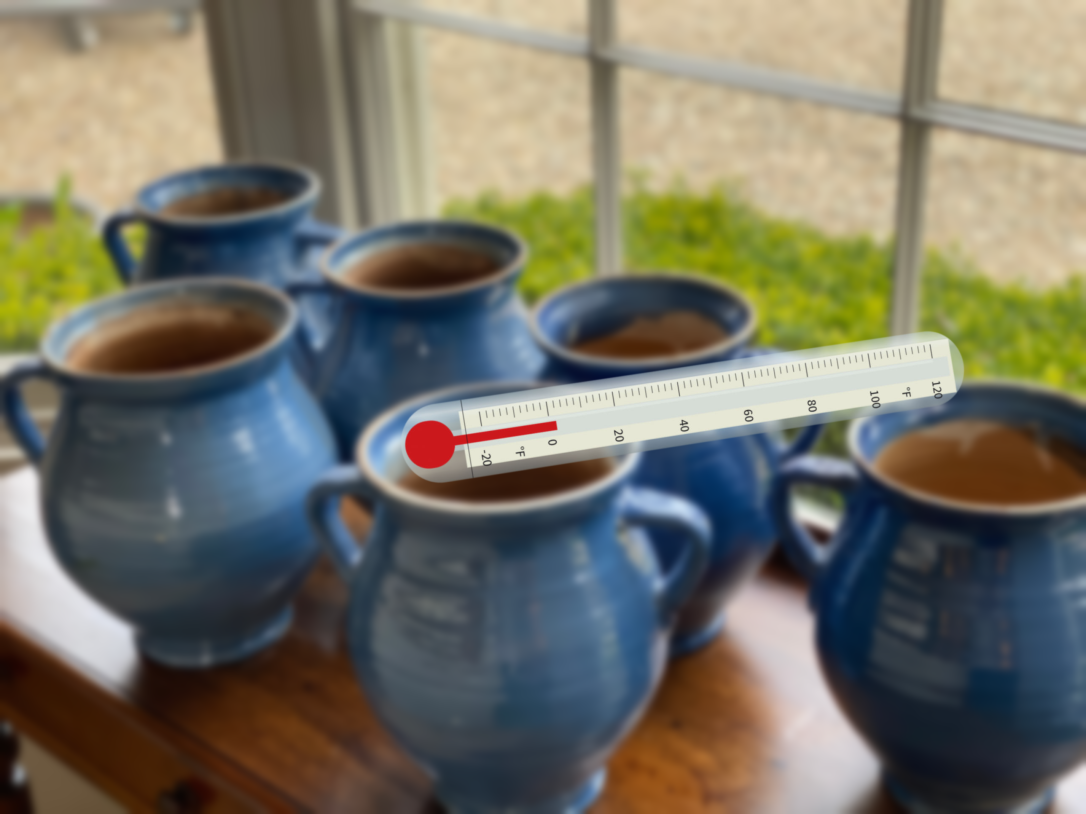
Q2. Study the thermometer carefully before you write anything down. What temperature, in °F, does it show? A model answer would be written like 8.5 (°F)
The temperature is 2 (°F)
